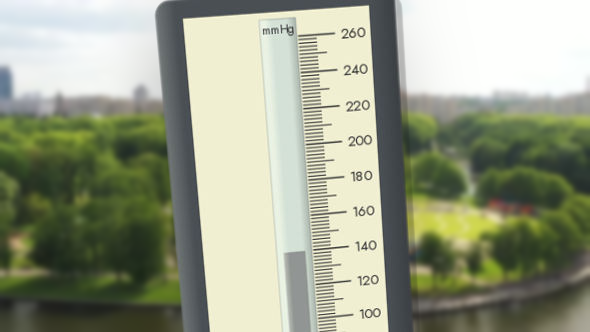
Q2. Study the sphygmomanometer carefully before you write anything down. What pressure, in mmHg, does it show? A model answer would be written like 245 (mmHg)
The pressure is 140 (mmHg)
